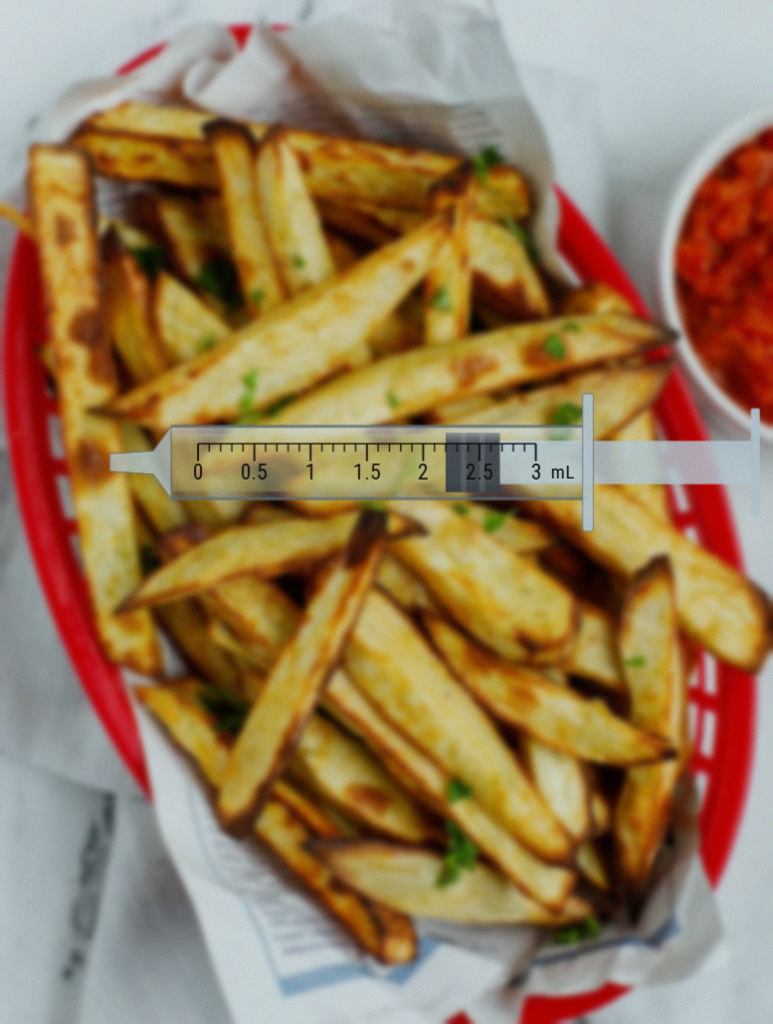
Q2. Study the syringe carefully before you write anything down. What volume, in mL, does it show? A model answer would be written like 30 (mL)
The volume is 2.2 (mL)
